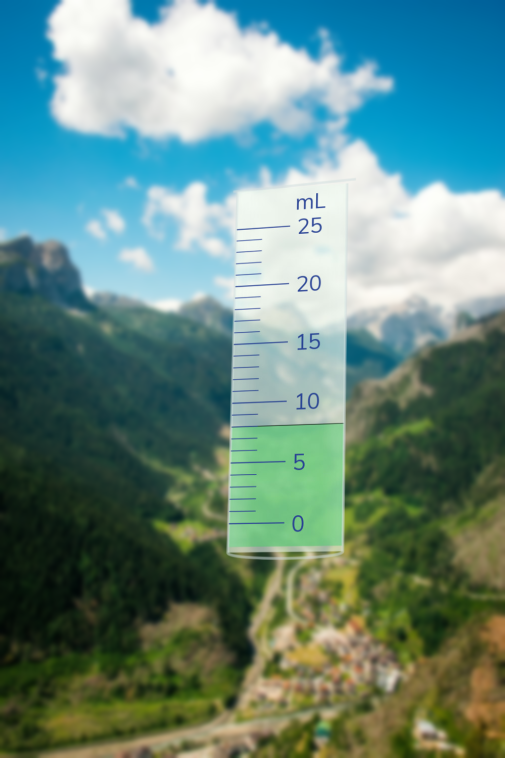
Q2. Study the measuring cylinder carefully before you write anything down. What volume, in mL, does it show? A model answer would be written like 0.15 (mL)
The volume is 8 (mL)
